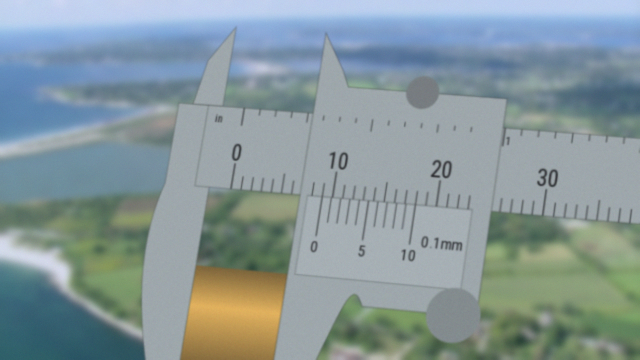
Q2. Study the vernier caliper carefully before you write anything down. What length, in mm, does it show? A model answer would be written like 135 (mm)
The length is 9.0 (mm)
